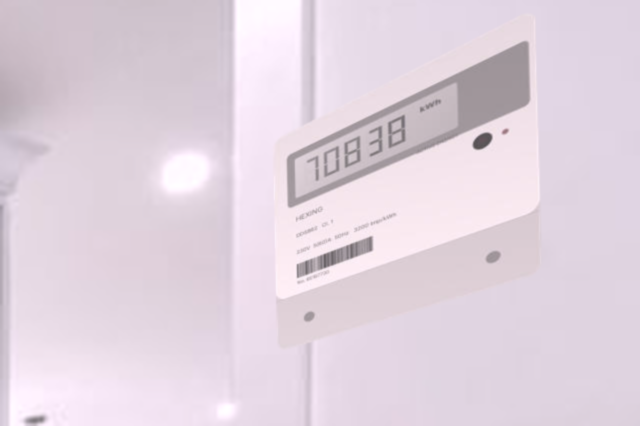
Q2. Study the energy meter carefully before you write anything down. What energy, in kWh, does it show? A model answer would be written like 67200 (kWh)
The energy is 70838 (kWh)
